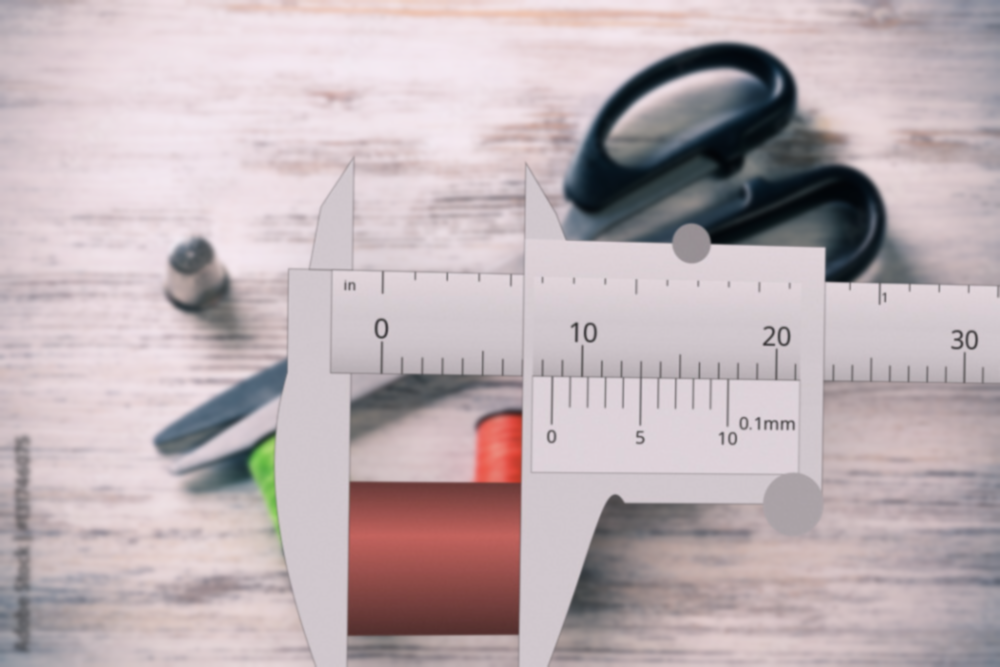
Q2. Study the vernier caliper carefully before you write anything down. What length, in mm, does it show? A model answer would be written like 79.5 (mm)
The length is 8.5 (mm)
